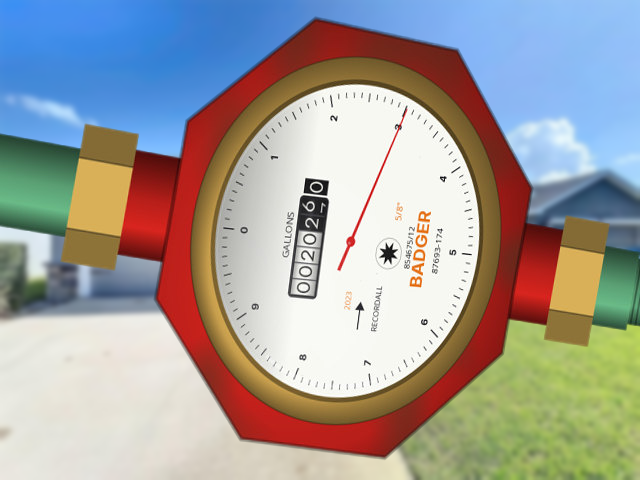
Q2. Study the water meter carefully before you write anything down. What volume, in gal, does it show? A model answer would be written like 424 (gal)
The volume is 20263.0 (gal)
